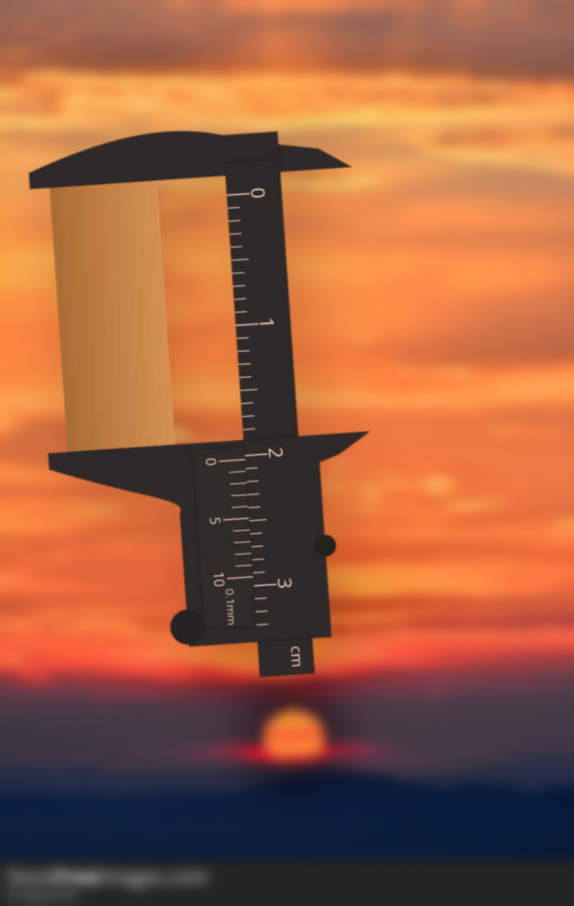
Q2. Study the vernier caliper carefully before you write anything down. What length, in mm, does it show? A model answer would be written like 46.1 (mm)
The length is 20.3 (mm)
